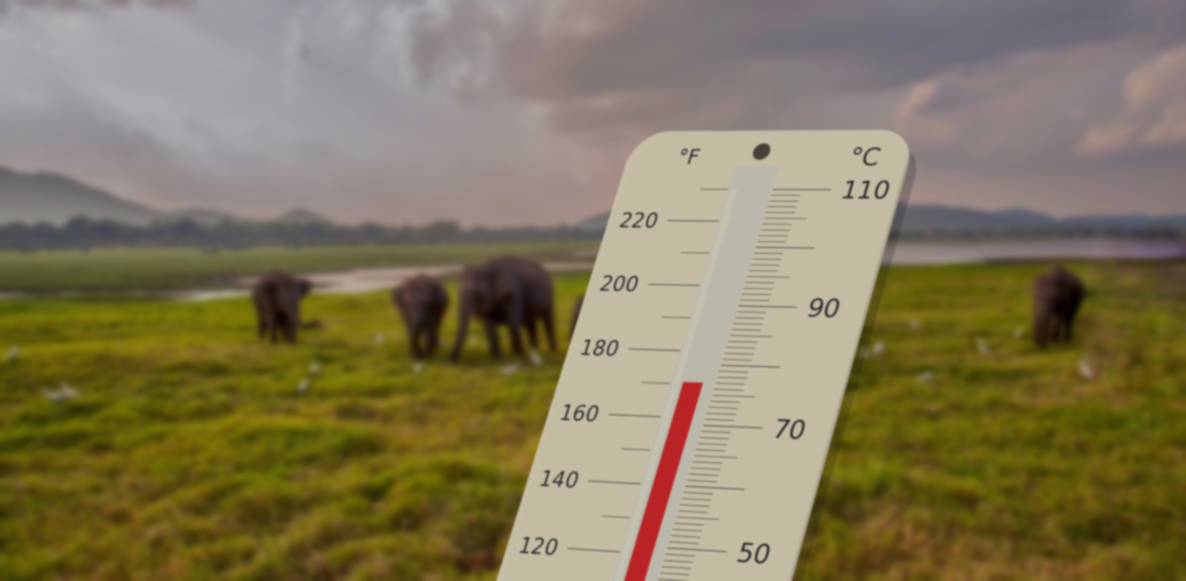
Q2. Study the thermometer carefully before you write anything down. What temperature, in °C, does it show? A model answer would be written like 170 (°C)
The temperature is 77 (°C)
